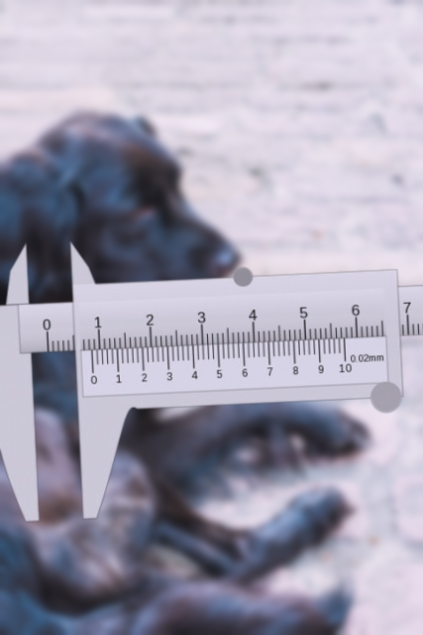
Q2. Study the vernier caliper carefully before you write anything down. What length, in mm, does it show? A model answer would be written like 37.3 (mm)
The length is 8.5 (mm)
